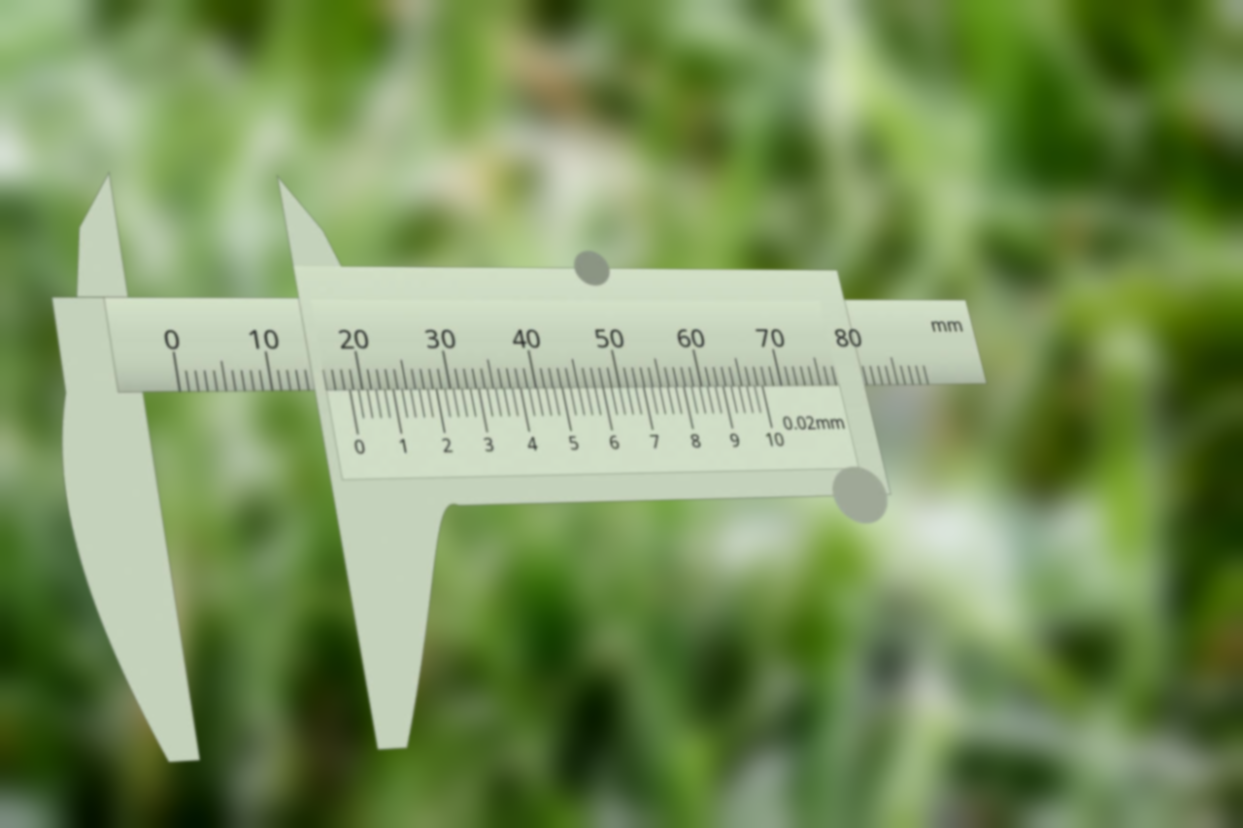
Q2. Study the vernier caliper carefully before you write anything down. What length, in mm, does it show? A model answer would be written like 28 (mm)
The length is 18.6 (mm)
